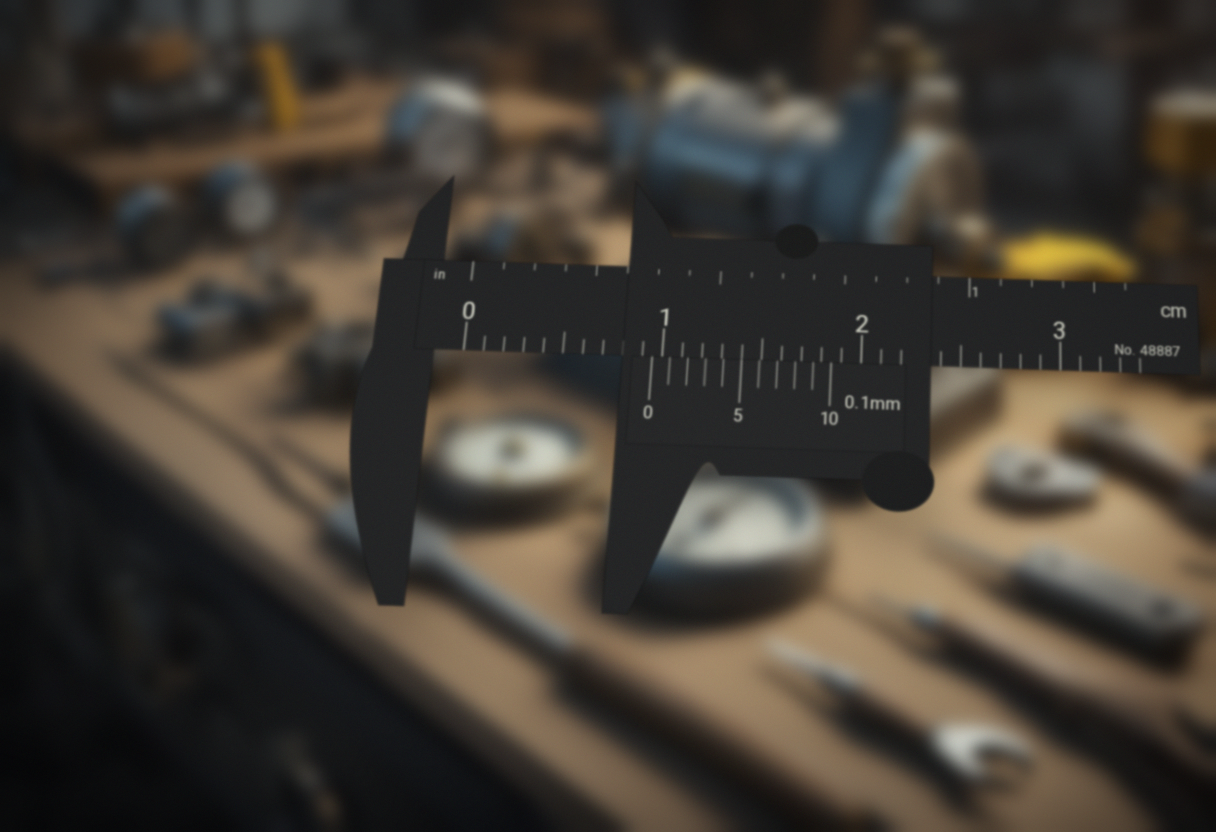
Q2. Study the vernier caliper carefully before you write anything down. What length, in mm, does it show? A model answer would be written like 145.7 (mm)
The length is 9.5 (mm)
